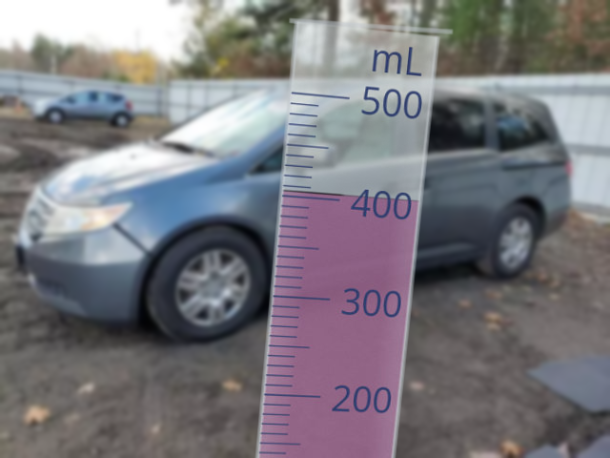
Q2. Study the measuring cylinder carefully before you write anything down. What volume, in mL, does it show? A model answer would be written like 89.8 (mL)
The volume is 405 (mL)
